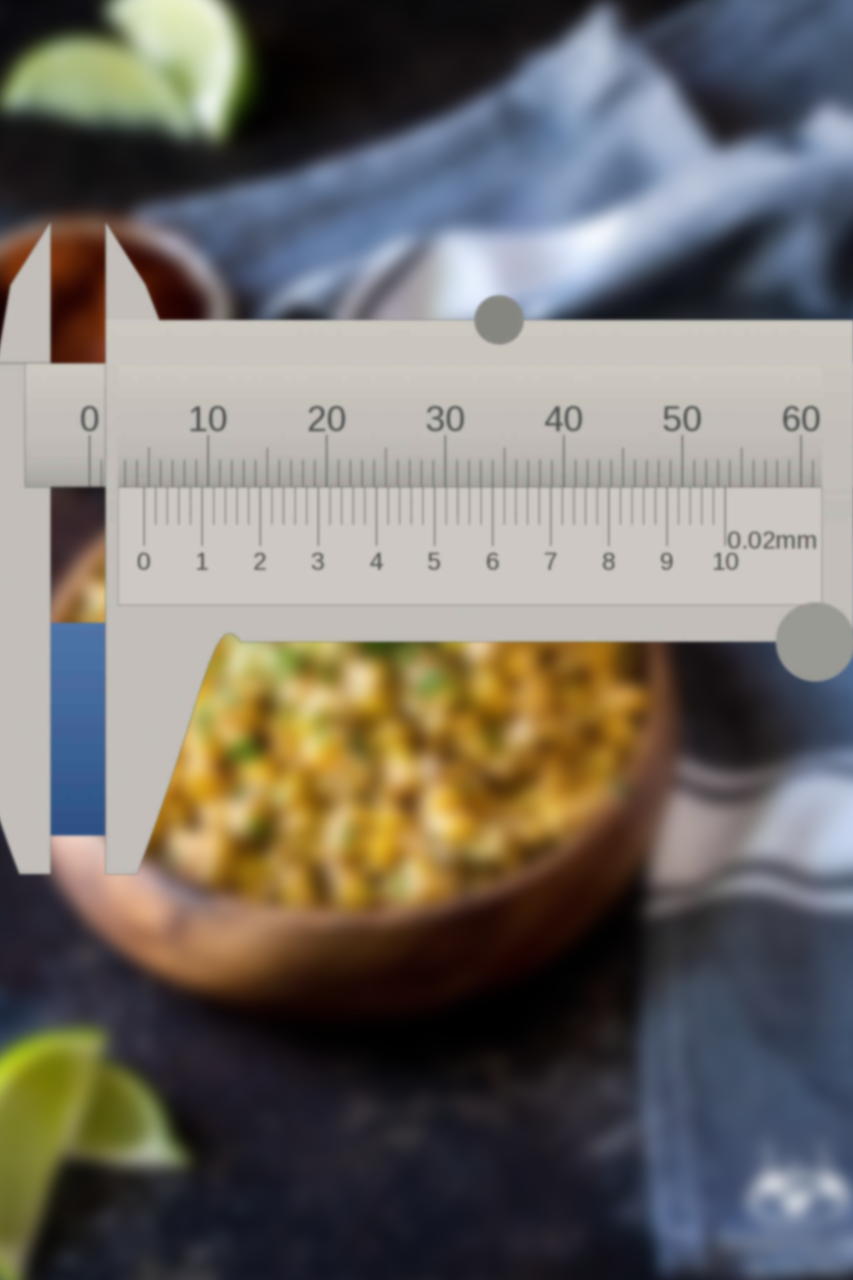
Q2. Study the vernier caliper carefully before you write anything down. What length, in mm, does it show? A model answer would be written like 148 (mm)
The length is 4.6 (mm)
